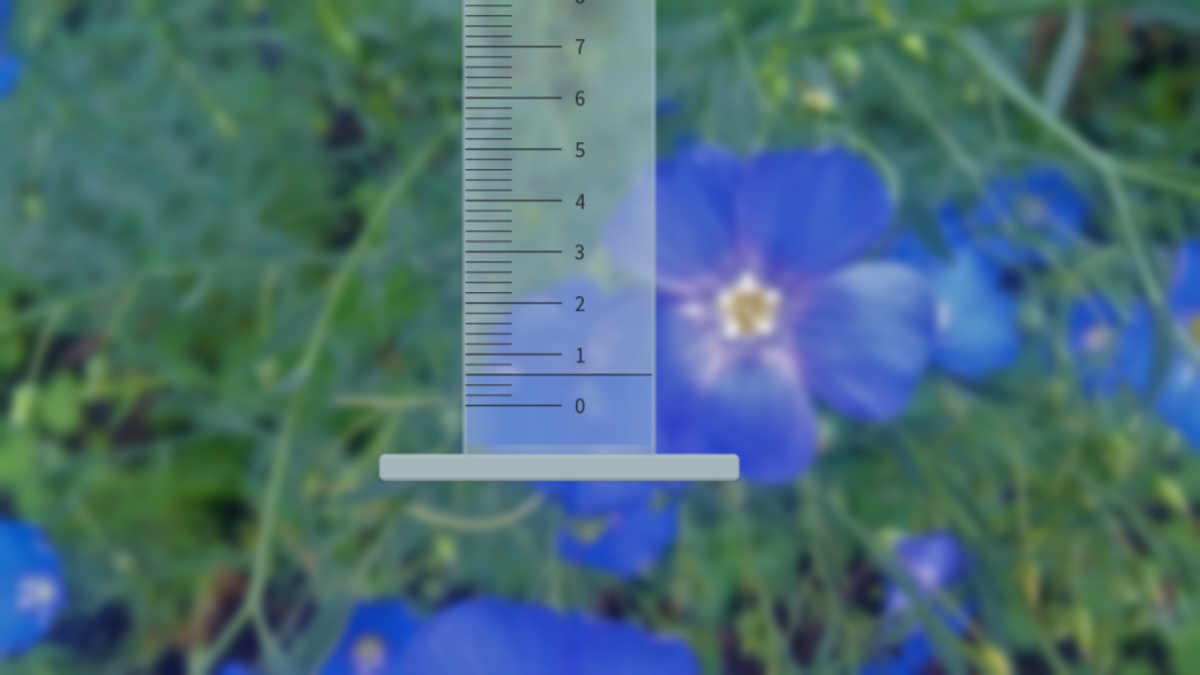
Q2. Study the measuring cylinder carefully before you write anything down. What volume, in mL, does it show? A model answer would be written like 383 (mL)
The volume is 0.6 (mL)
